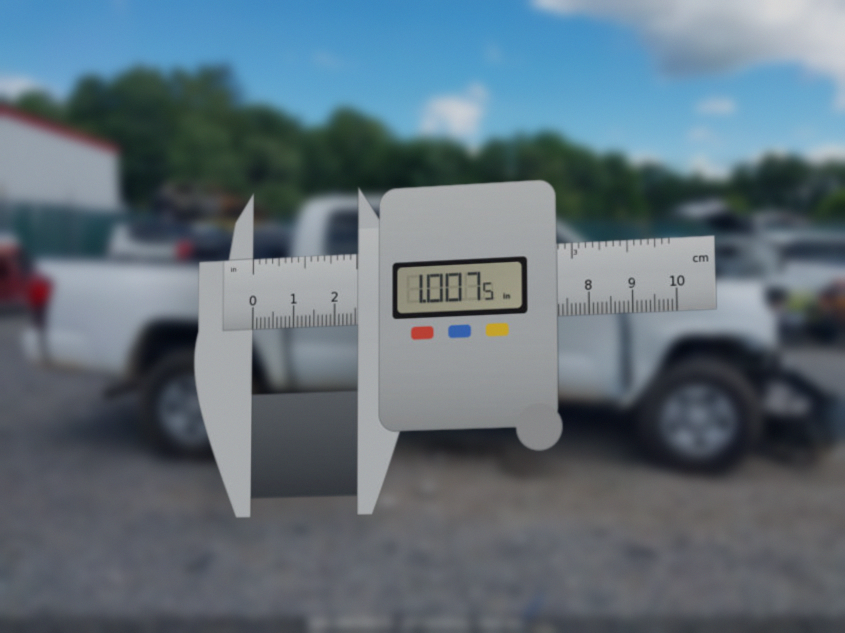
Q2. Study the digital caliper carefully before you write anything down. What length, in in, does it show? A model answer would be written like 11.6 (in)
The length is 1.0075 (in)
